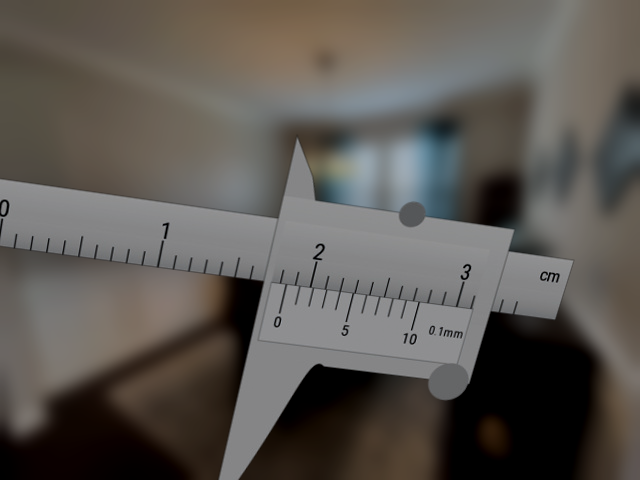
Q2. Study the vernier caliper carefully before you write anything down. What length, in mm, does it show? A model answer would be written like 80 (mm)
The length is 18.4 (mm)
